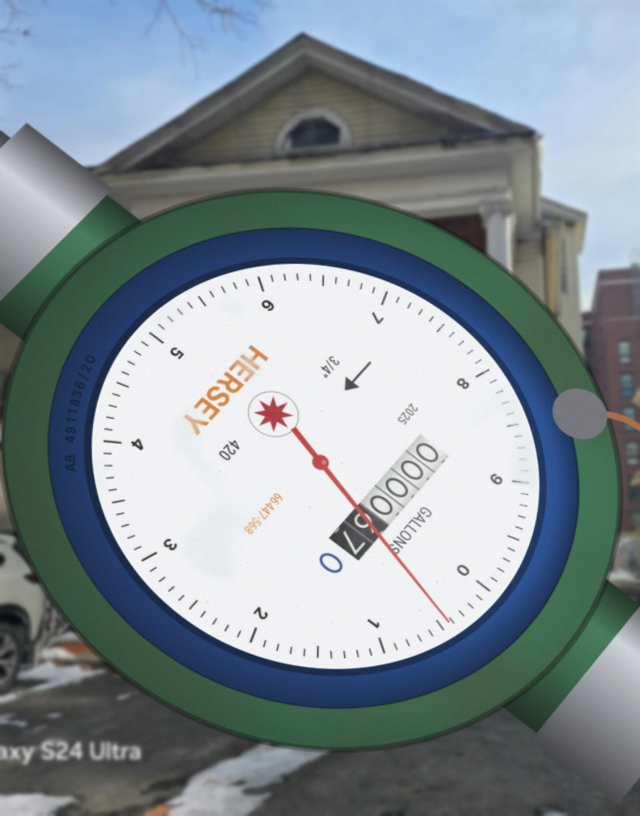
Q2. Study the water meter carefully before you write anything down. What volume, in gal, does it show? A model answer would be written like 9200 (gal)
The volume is 670.4 (gal)
